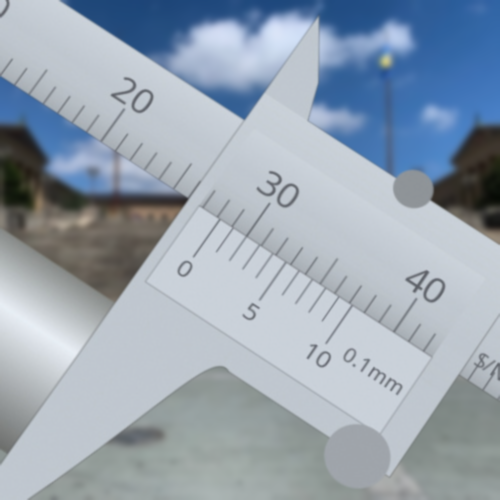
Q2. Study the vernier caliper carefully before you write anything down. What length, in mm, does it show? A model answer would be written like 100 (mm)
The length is 28.2 (mm)
